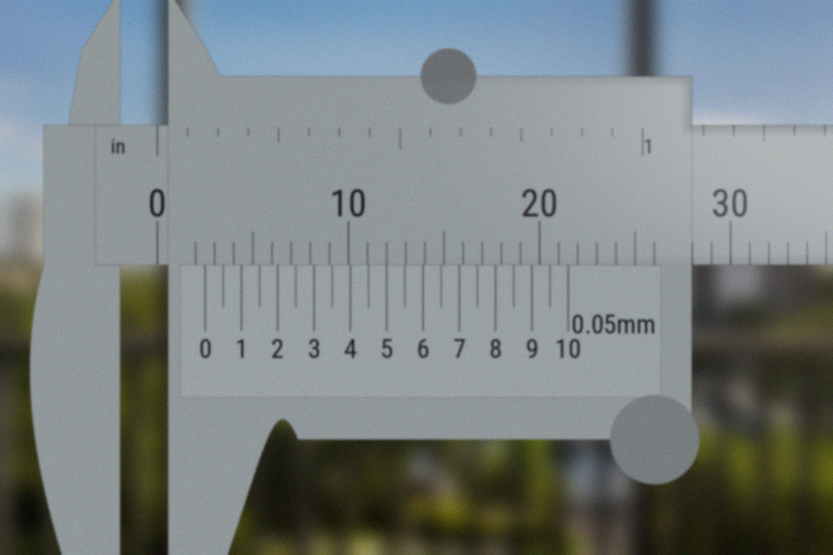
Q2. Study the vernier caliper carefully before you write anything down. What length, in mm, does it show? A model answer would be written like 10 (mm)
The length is 2.5 (mm)
